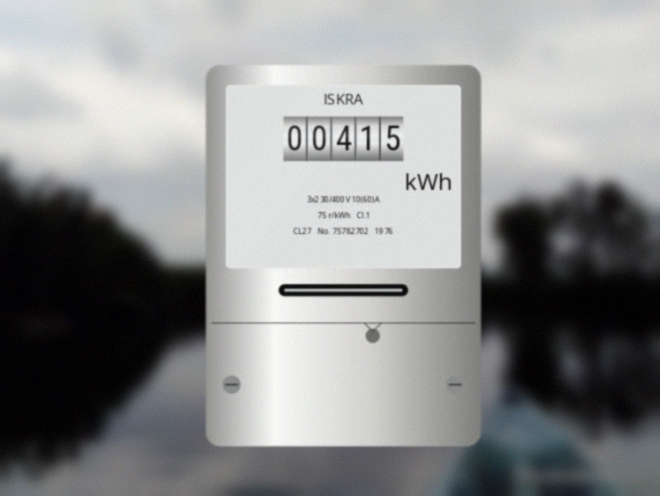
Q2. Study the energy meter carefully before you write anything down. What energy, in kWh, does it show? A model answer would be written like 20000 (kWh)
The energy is 415 (kWh)
